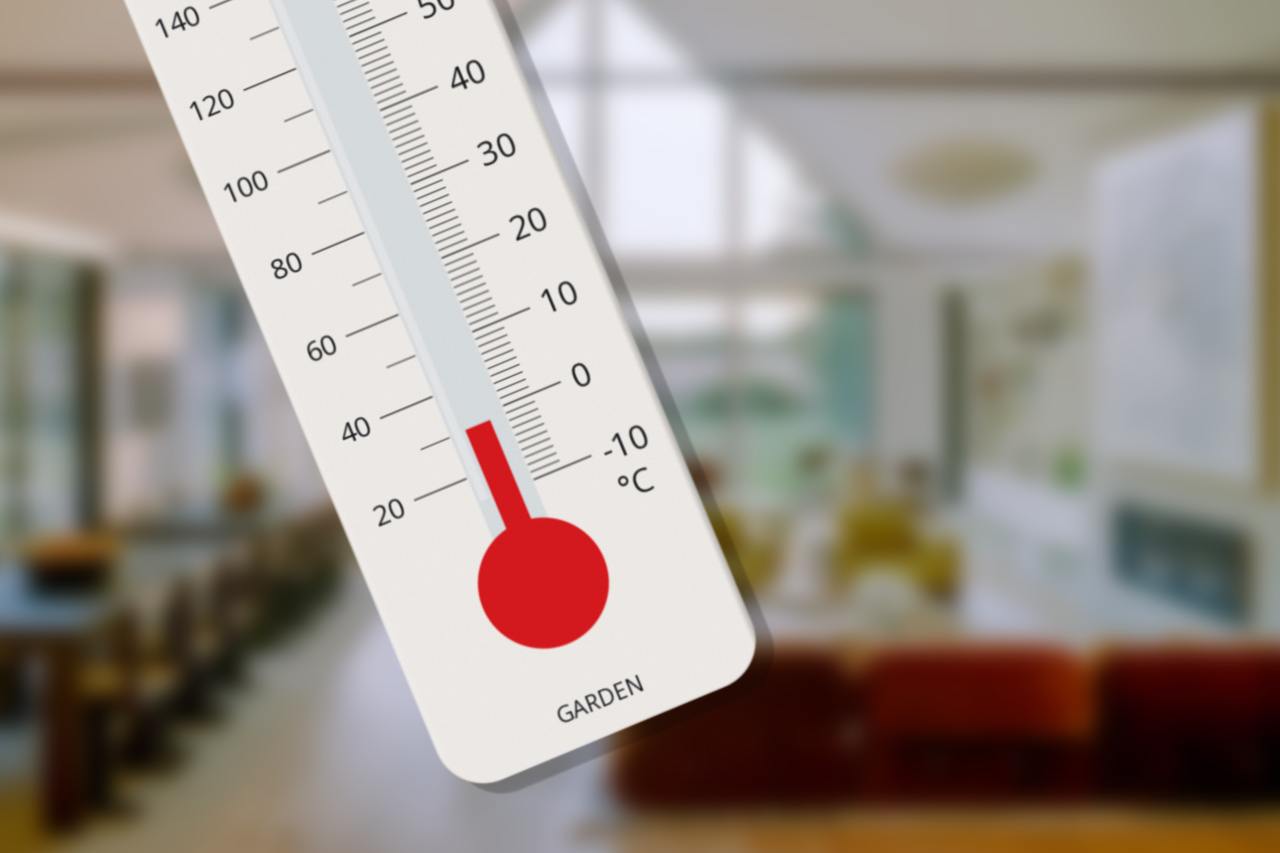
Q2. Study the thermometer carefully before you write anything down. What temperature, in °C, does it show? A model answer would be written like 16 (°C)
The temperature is -1 (°C)
